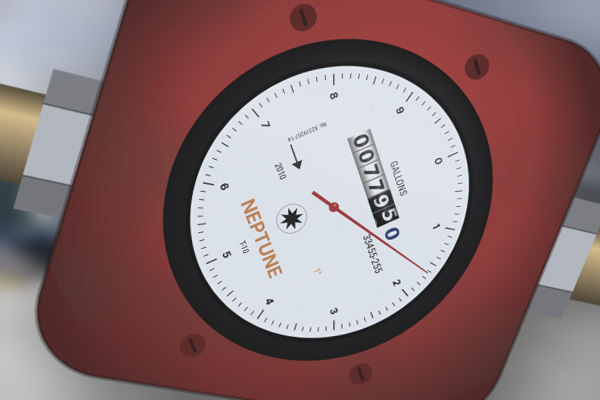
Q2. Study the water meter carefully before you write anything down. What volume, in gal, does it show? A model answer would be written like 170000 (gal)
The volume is 77951.6 (gal)
